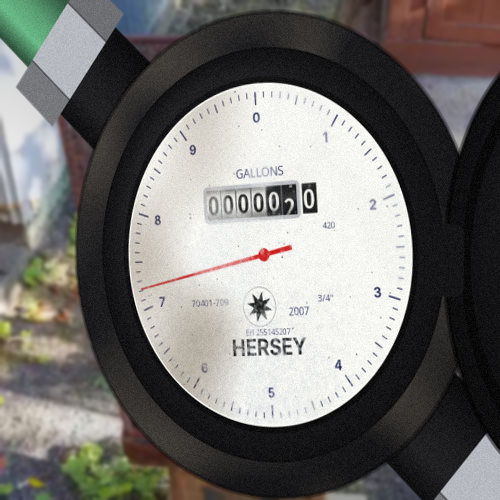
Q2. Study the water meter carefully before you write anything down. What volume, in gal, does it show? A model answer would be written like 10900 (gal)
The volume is 17.2 (gal)
